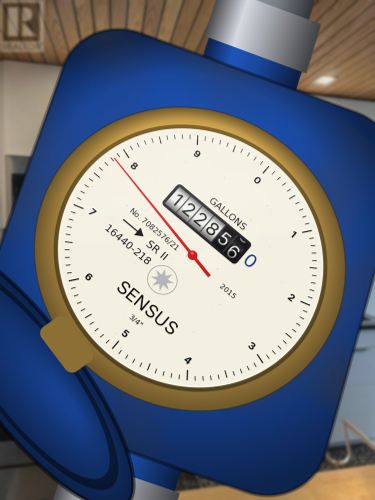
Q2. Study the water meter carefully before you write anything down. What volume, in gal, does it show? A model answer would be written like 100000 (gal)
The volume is 1228557.8 (gal)
